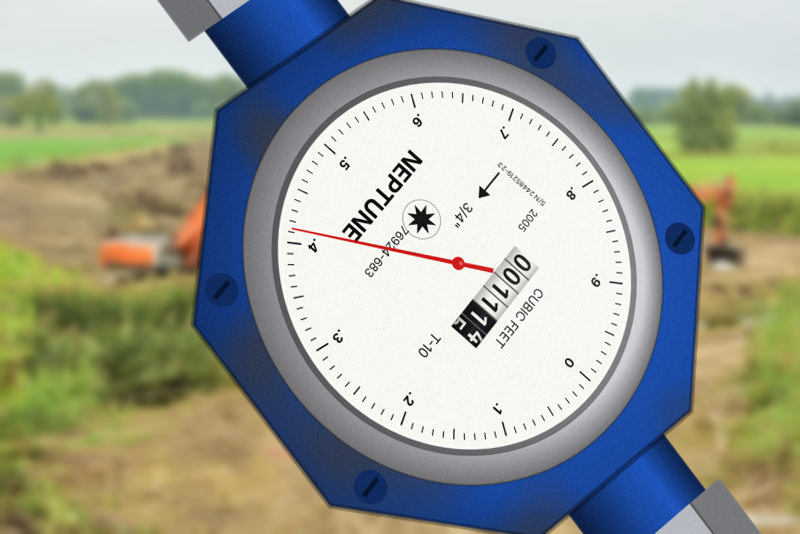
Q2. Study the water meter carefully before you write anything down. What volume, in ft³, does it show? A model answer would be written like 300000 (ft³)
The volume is 1114.41 (ft³)
